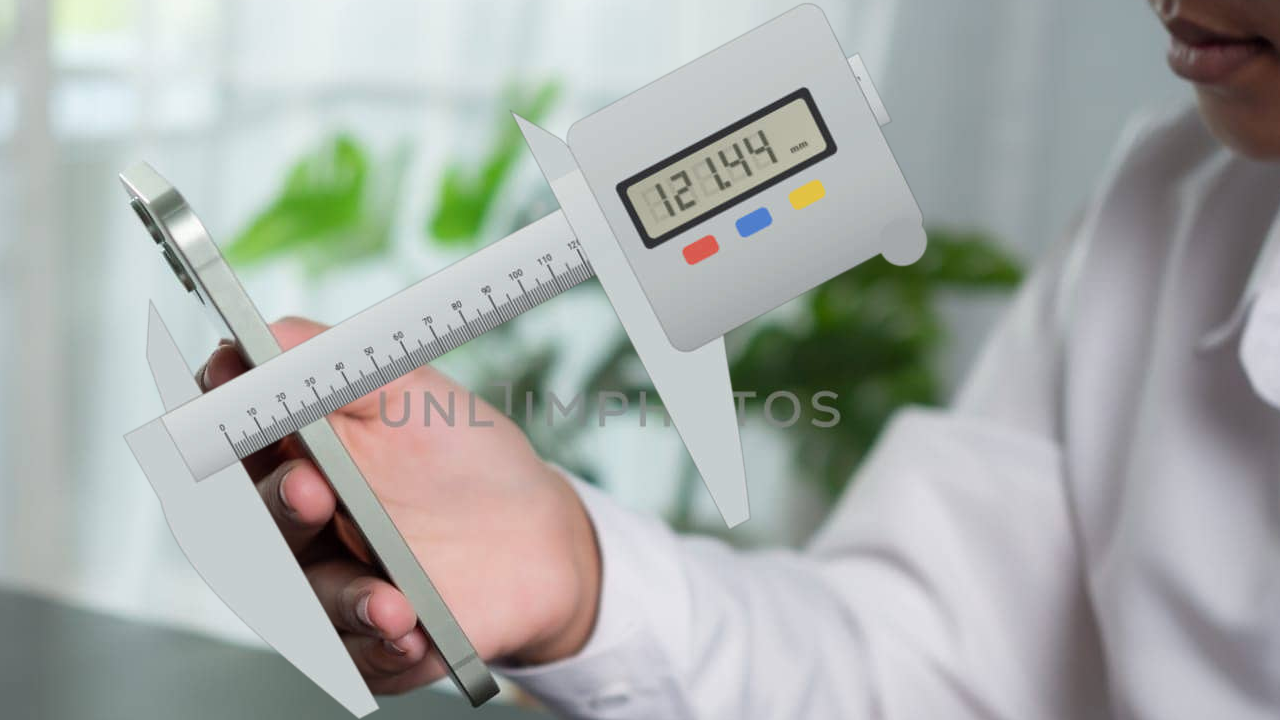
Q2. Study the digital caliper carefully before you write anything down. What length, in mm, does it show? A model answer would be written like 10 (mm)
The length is 121.44 (mm)
